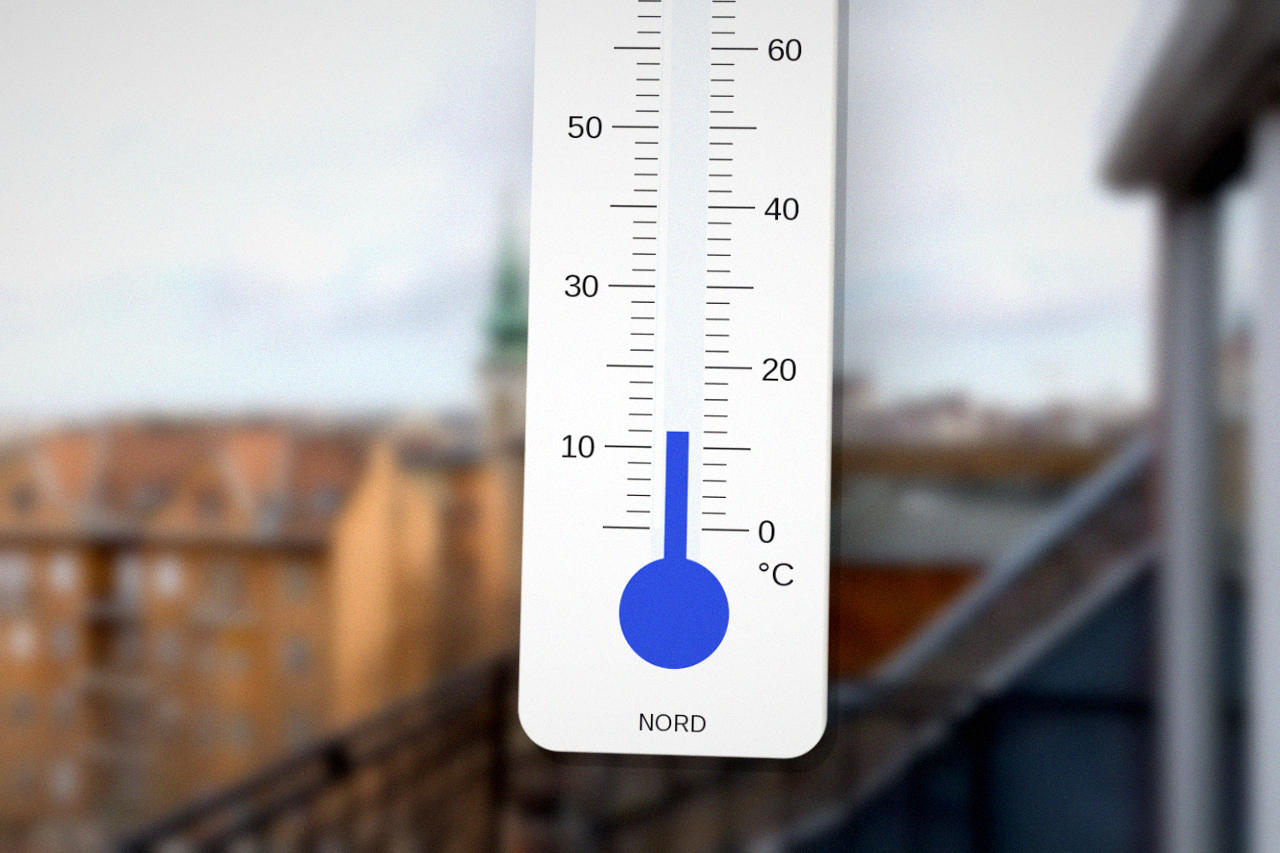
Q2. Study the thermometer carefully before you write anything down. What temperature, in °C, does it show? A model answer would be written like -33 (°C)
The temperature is 12 (°C)
